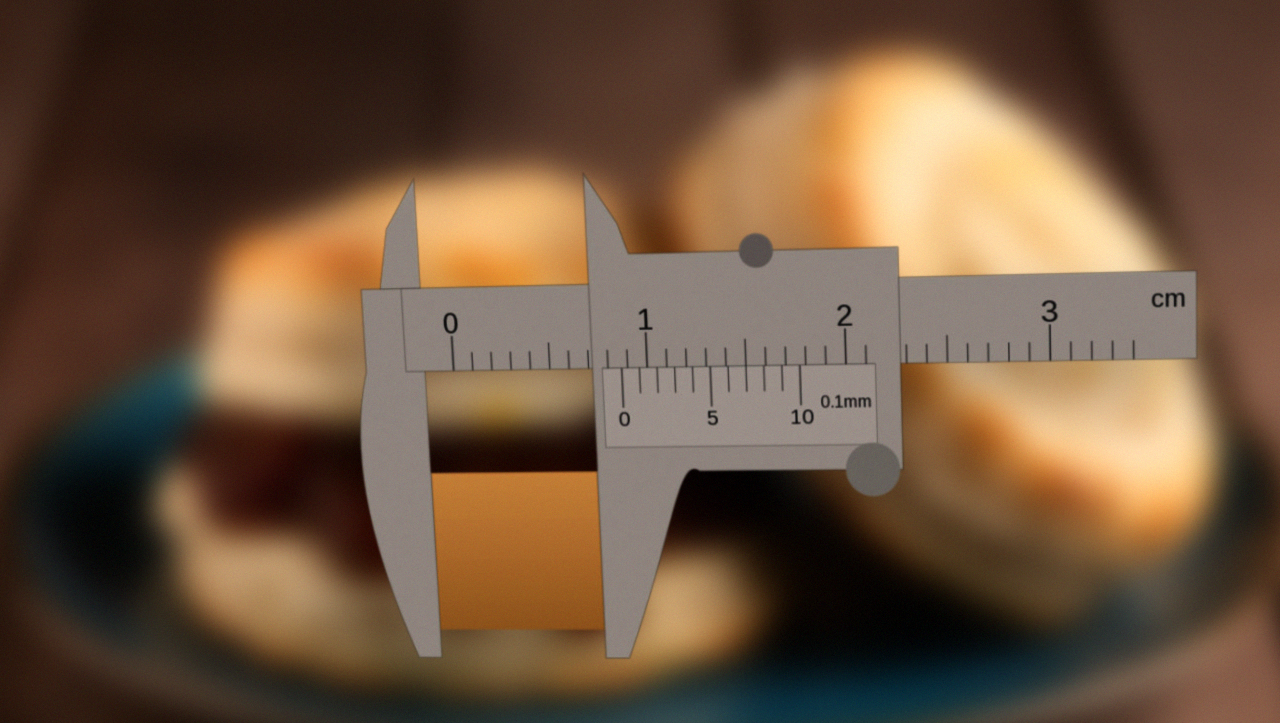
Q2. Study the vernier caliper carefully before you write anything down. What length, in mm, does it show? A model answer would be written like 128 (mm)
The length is 8.7 (mm)
